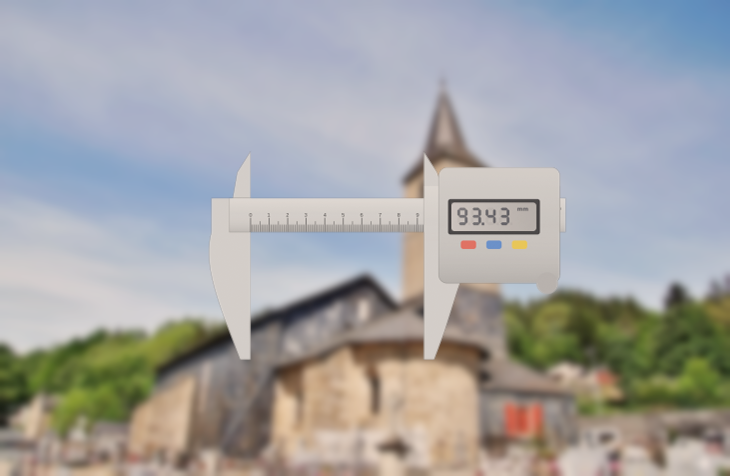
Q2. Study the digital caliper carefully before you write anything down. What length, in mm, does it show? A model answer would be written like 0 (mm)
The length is 93.43 (mm)
